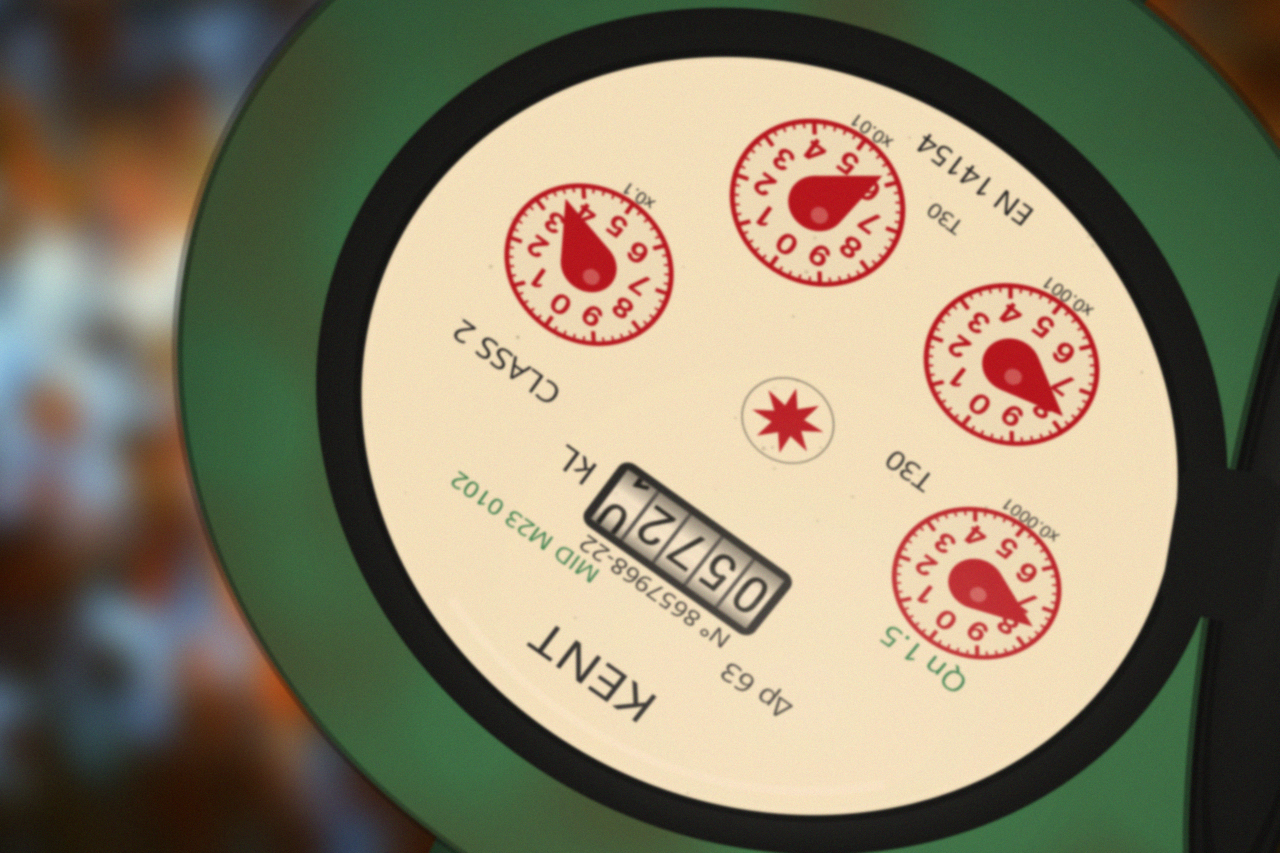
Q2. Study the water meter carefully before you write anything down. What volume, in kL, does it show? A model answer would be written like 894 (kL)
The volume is 5720.3577 (kL)
